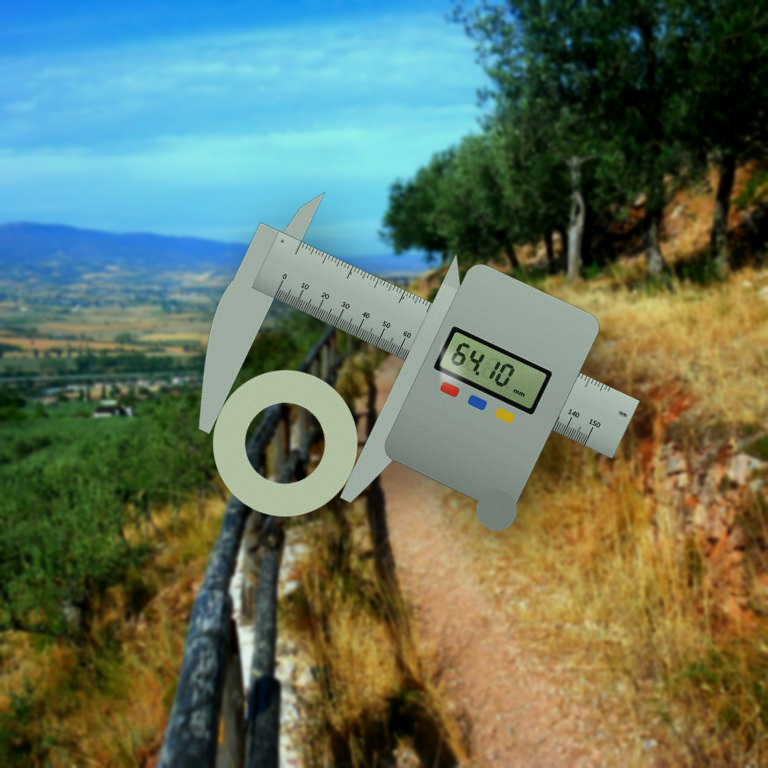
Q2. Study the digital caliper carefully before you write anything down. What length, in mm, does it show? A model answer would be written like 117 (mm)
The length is 64.10 (mm)
